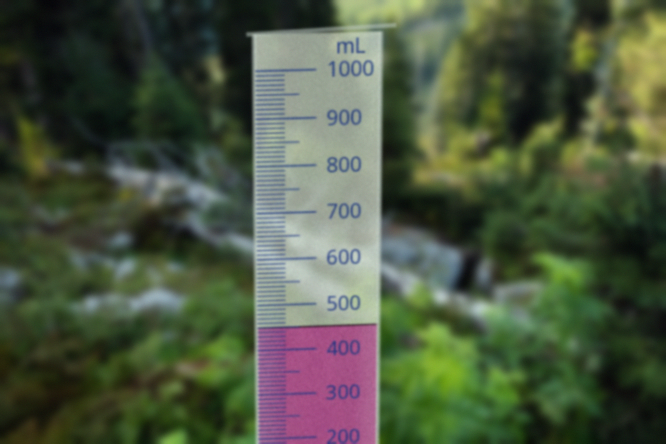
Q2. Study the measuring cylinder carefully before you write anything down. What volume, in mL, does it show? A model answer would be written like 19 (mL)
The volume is 450 (mL)
